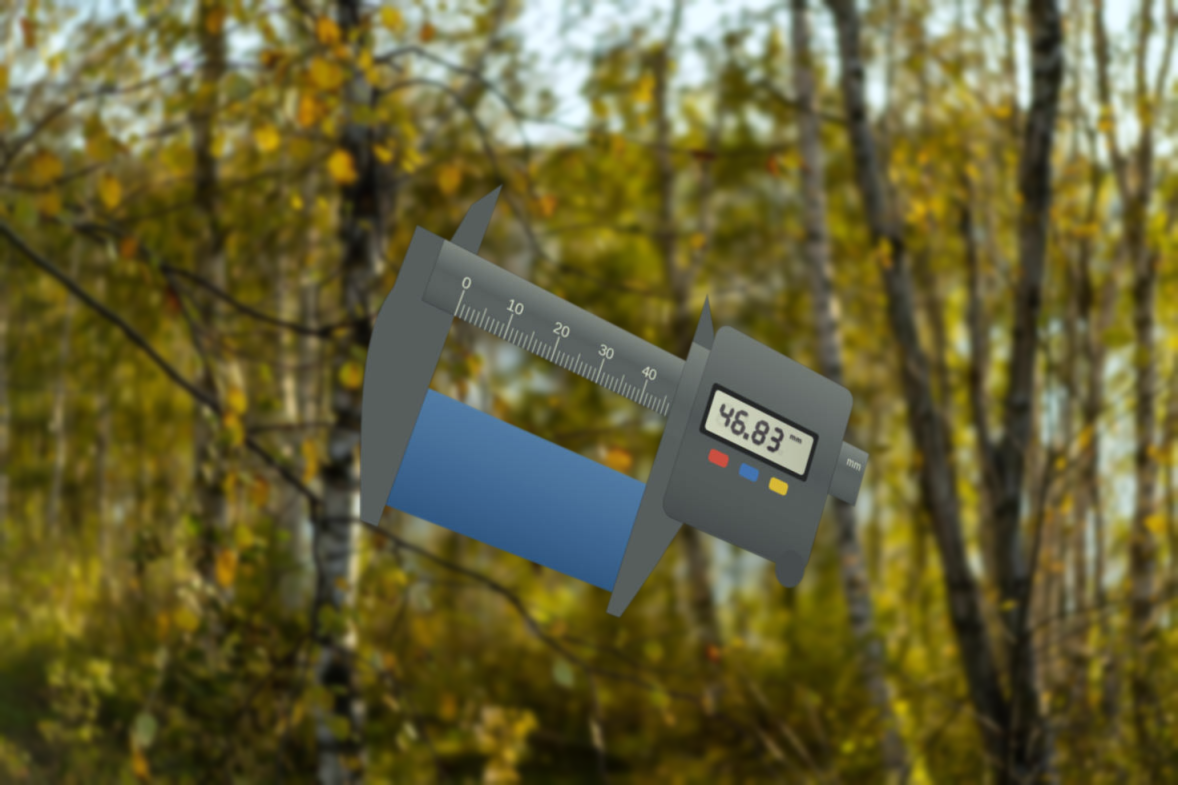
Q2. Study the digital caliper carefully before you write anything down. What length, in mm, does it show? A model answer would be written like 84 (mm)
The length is 46.83 (mm)
